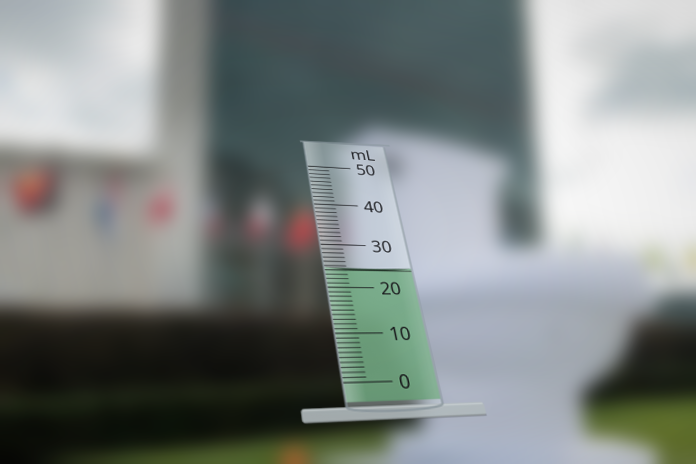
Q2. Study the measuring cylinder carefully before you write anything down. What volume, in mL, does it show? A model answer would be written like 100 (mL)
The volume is 24 (mL)
